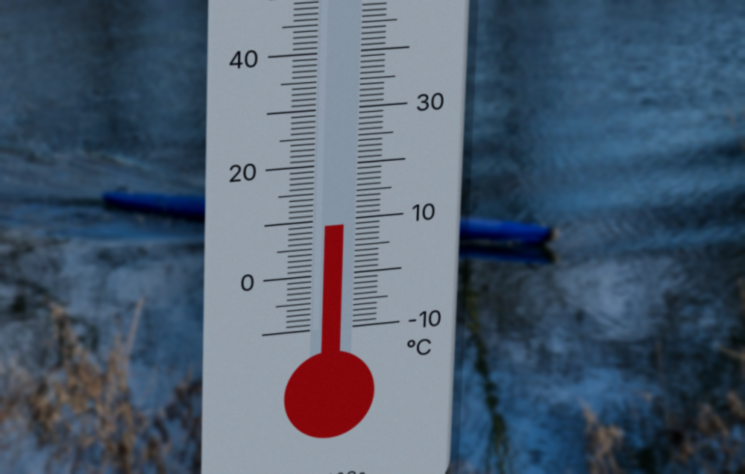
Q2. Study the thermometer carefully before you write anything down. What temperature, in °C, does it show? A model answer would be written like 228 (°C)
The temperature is 9 (°C)
